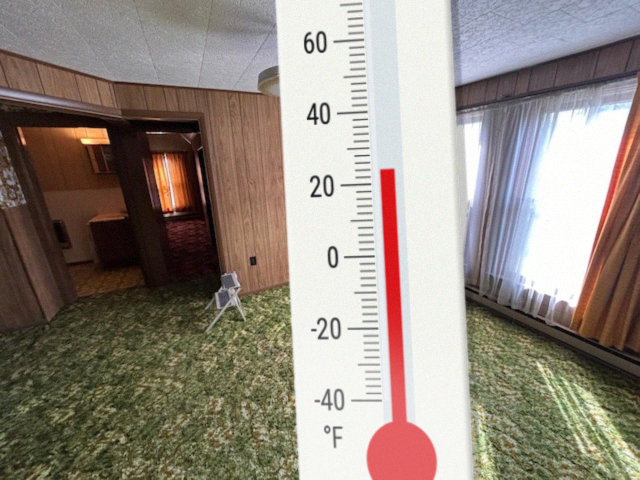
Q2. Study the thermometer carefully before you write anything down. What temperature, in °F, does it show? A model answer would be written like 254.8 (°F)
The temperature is 24 (°F)
